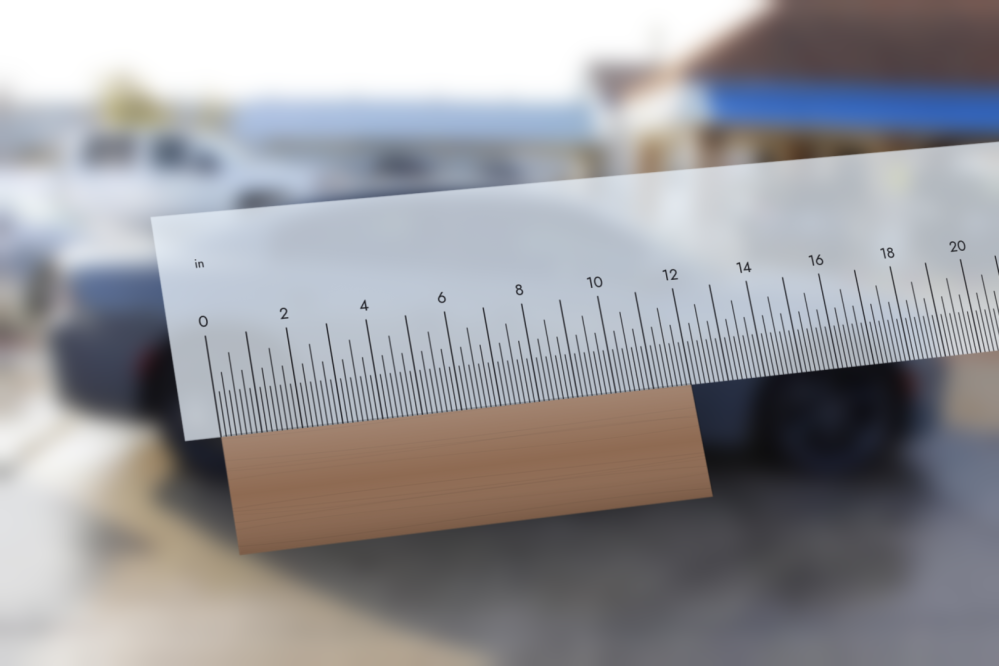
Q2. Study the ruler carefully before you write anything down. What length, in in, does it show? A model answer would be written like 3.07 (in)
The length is 12 (in)
